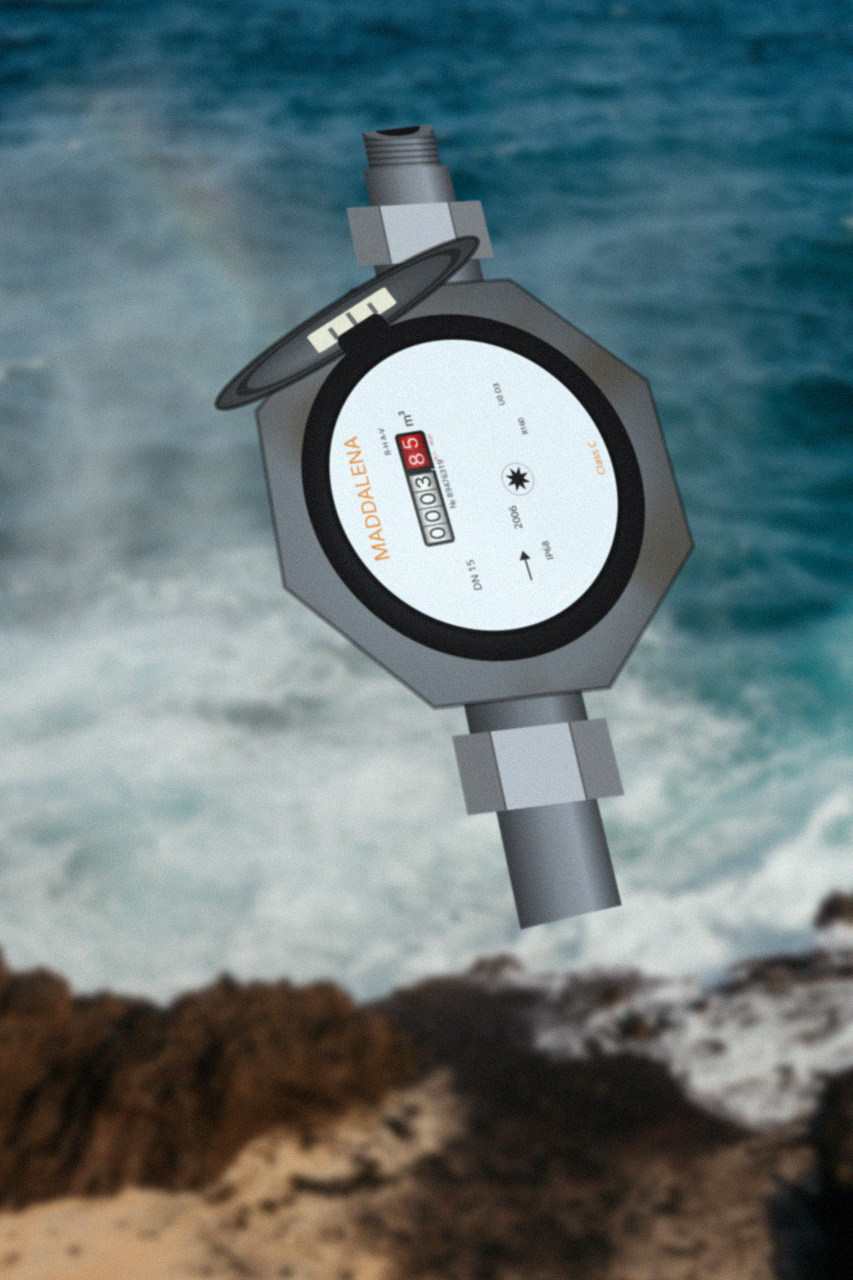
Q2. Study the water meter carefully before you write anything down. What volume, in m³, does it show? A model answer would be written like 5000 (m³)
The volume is 3.85 (m³)
